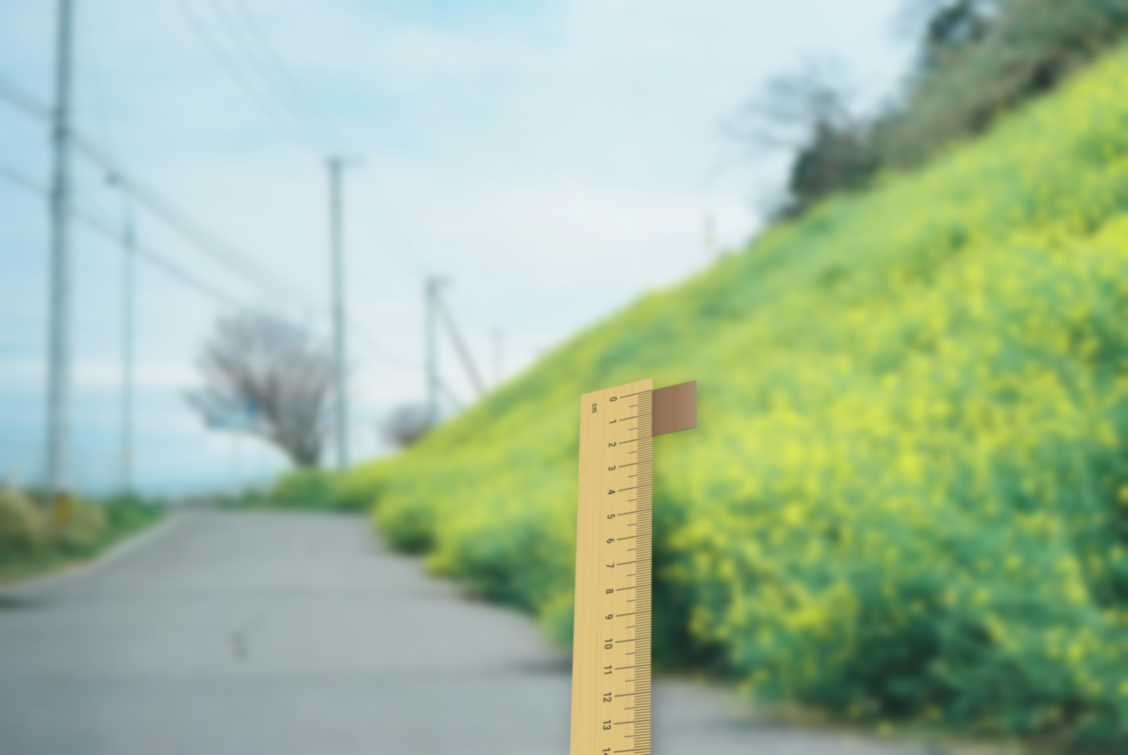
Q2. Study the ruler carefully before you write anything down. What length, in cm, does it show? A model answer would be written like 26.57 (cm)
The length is 2 (cm)
